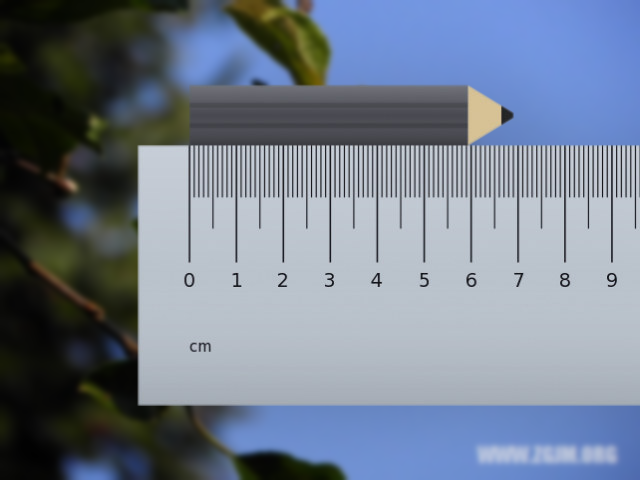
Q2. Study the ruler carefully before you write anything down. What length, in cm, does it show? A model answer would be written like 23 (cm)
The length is 6.9 (cm)
